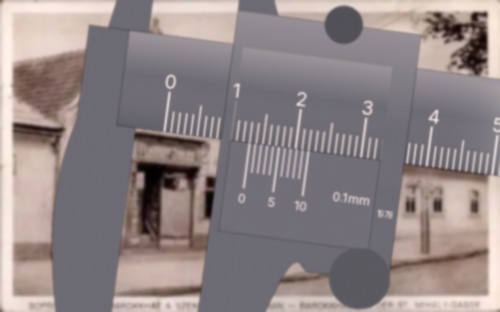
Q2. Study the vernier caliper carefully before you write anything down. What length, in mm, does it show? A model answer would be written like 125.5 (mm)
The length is 13.0 (mm)
